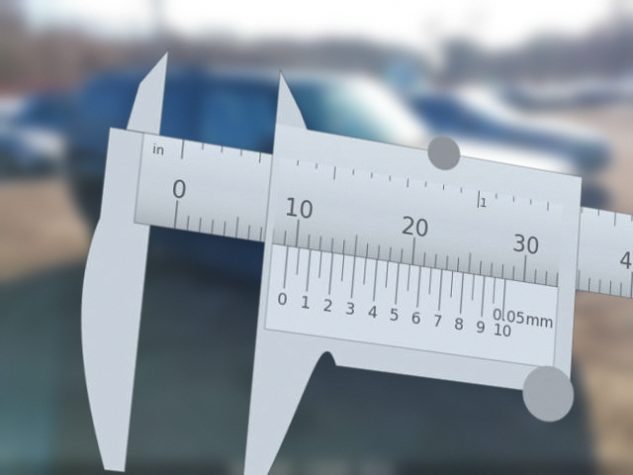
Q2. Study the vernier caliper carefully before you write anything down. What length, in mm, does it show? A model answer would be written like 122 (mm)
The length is 9.3 (mm)
